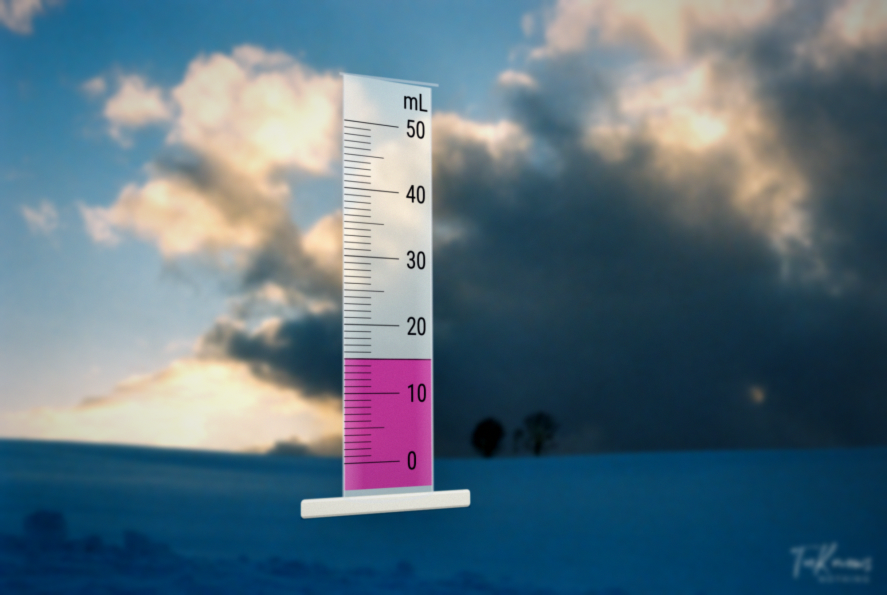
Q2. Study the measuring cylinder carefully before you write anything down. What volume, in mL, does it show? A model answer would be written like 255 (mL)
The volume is 15 (mL)
